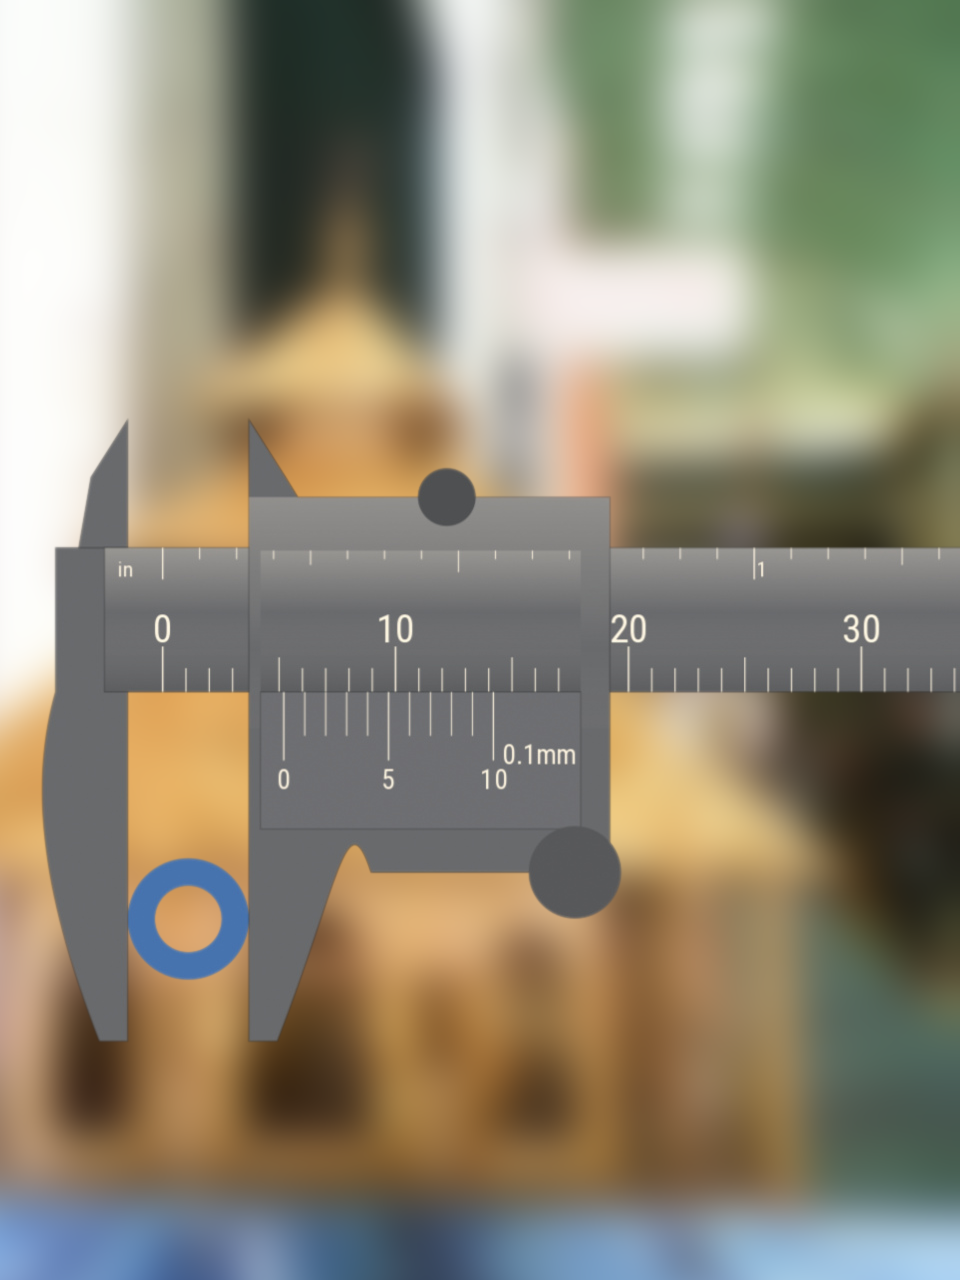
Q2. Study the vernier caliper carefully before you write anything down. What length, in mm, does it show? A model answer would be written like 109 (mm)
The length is 5.2 (mm)
